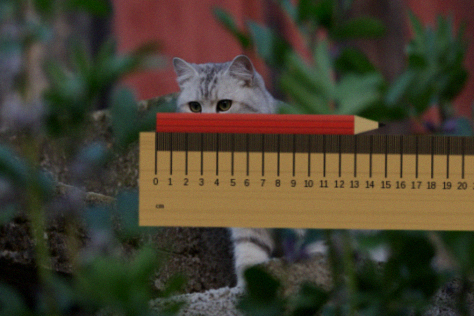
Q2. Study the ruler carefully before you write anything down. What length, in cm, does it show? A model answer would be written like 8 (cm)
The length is 15 (cm)
